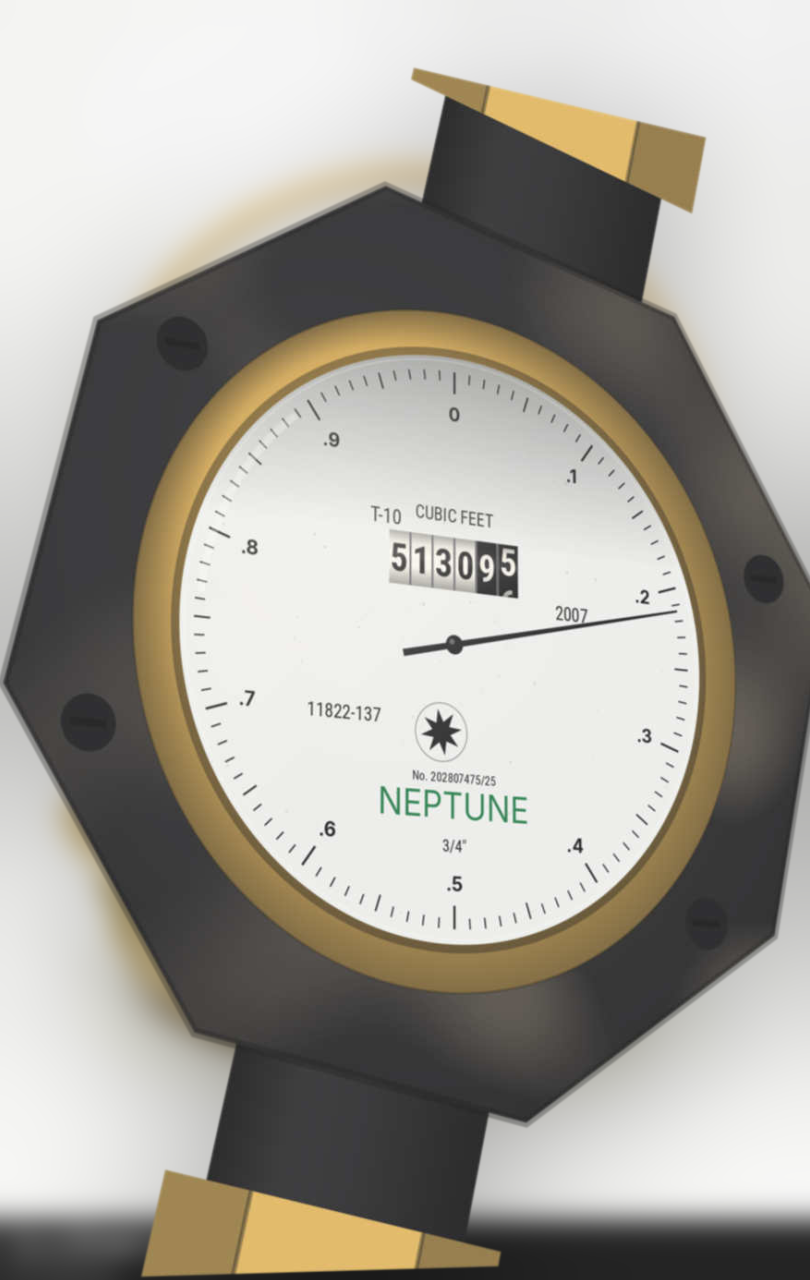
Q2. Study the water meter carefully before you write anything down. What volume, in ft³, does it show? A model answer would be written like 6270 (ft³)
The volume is 513095.21 (ft³)
